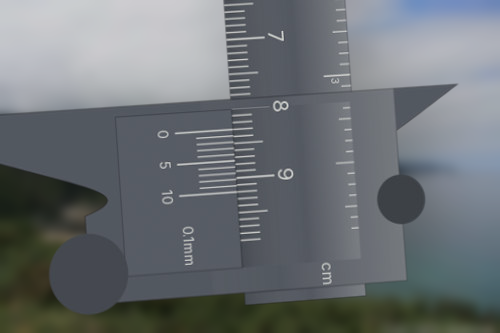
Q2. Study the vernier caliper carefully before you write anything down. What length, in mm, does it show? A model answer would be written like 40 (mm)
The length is 83.0 (mm)
